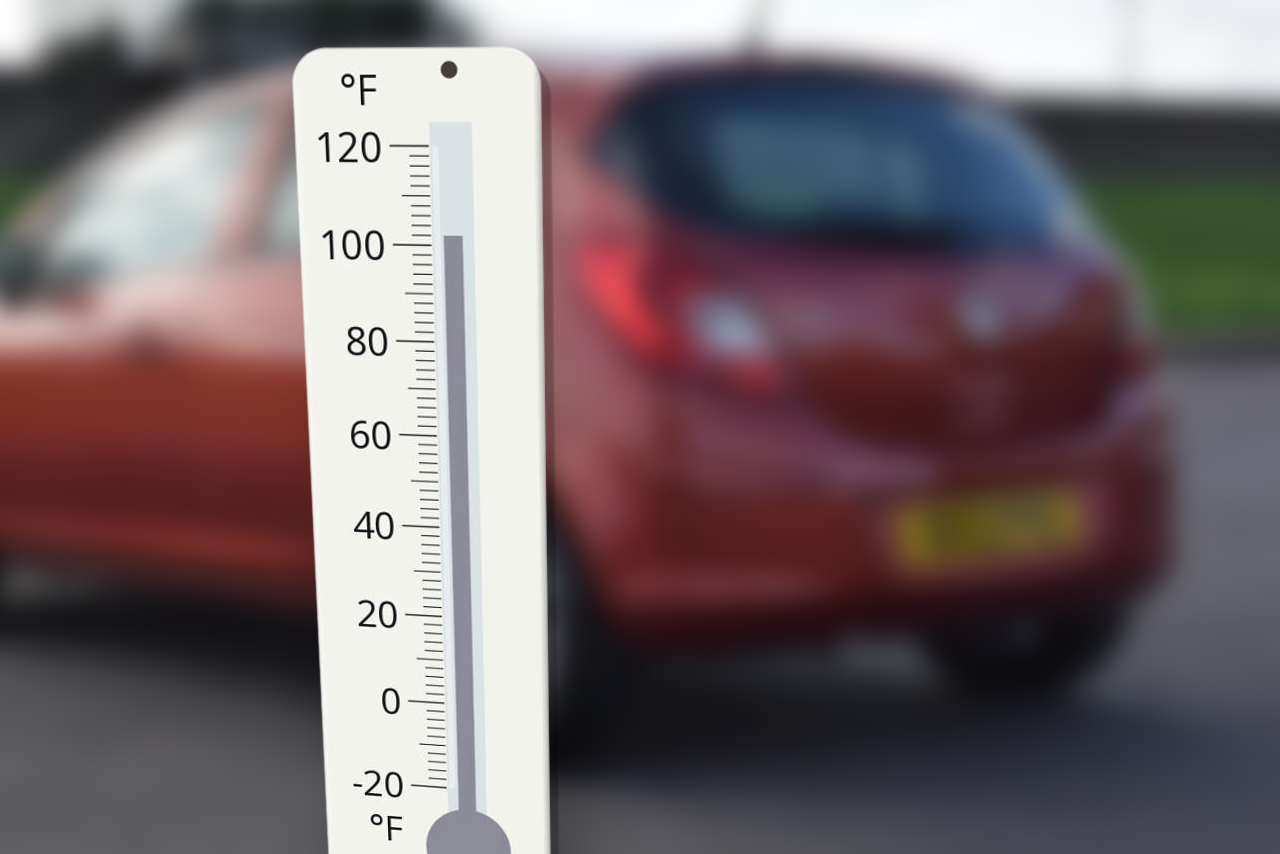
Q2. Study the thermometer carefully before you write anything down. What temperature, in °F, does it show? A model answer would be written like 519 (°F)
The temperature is 102 (°F)
